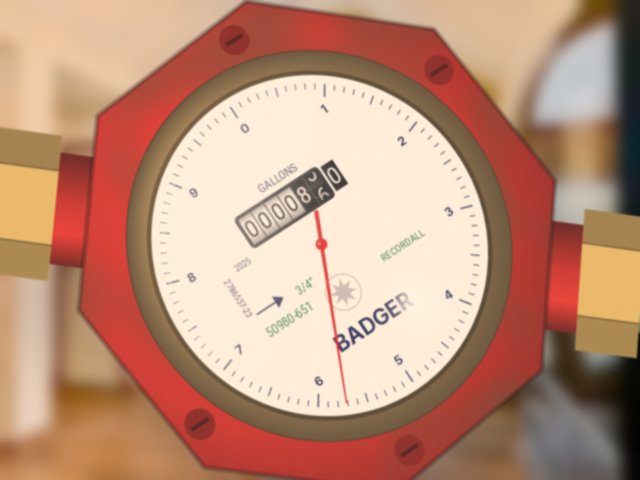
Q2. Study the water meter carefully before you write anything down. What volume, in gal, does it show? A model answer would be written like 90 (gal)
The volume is 855.7 (gal)
